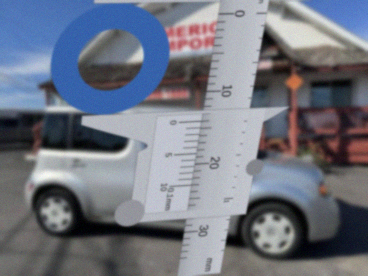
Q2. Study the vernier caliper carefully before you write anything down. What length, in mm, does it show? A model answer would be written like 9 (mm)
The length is 14.0 (mm)
